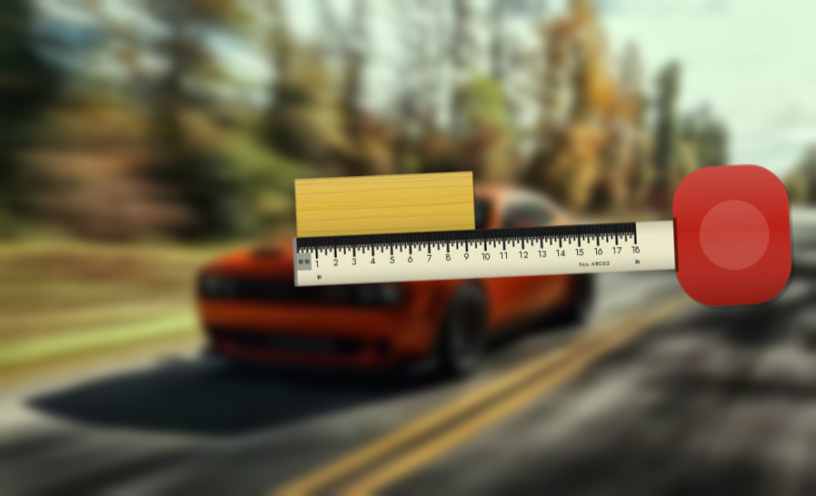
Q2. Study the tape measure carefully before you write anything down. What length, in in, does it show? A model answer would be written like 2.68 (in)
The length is 9.5 (in)
